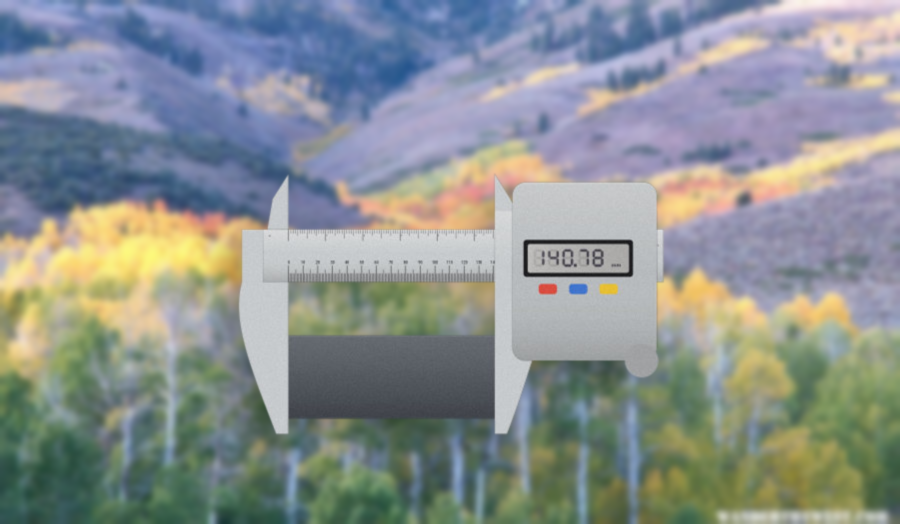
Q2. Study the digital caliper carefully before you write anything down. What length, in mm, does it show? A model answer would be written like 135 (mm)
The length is 140.78 (mm)
